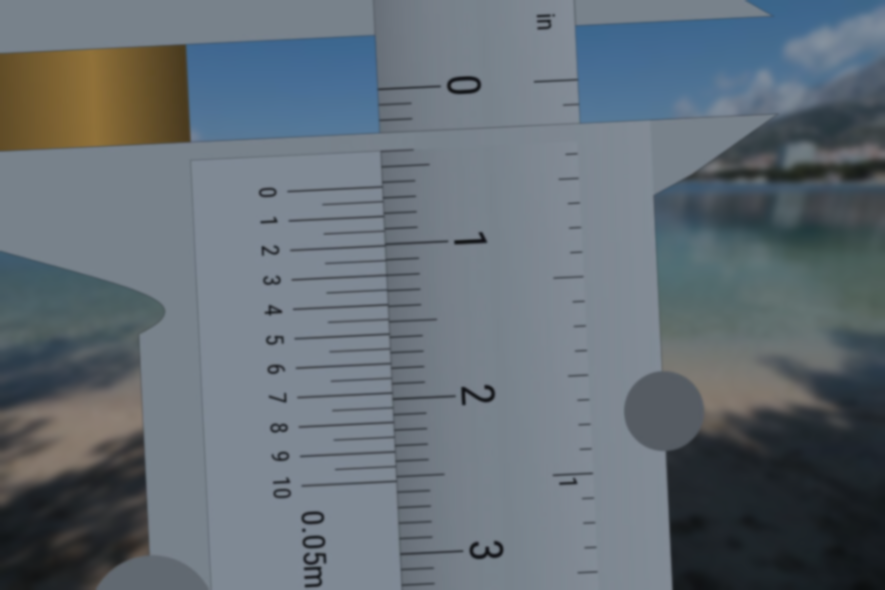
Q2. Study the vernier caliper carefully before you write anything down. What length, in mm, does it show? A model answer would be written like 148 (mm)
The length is 6.3 (mm)
